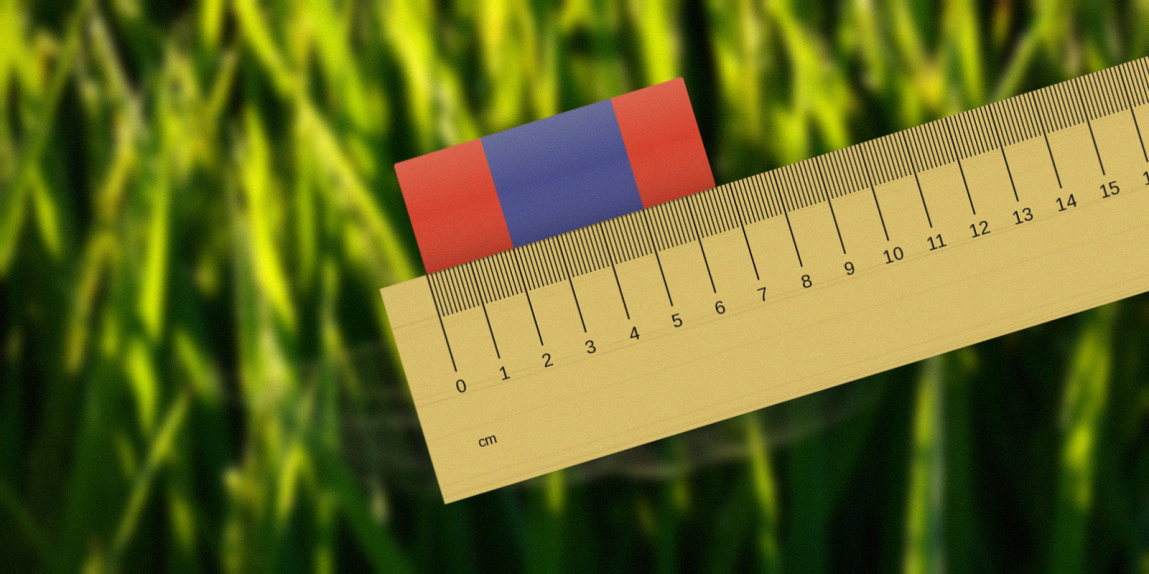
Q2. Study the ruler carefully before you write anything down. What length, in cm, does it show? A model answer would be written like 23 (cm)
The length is 6.7 (cm)
